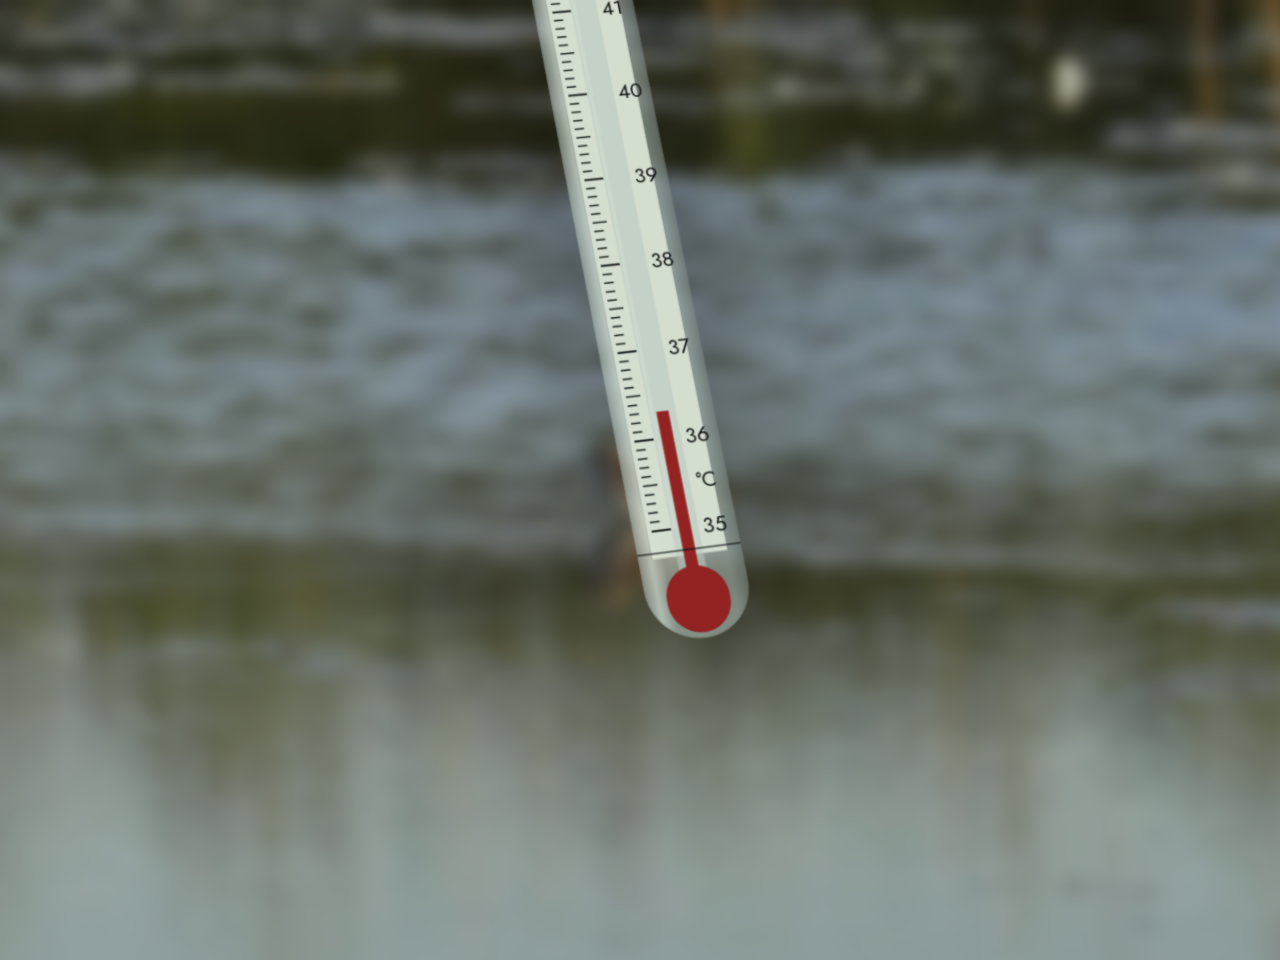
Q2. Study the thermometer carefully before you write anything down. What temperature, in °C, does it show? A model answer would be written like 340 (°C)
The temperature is 36.3 (°C)
